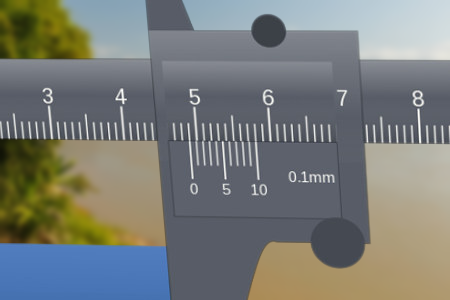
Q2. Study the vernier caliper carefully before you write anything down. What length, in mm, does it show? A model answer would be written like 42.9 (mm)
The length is 49.0 (mm)
